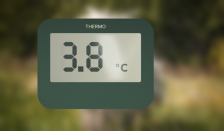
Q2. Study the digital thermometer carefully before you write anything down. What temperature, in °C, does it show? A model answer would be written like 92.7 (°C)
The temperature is 3.8 (°C)
